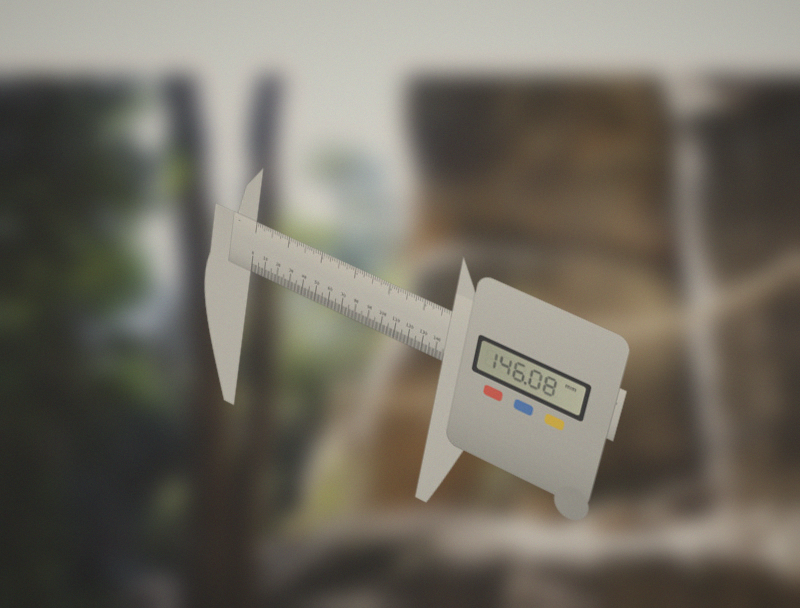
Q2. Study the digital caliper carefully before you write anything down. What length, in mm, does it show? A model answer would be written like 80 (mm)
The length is 146.08 (mm)
